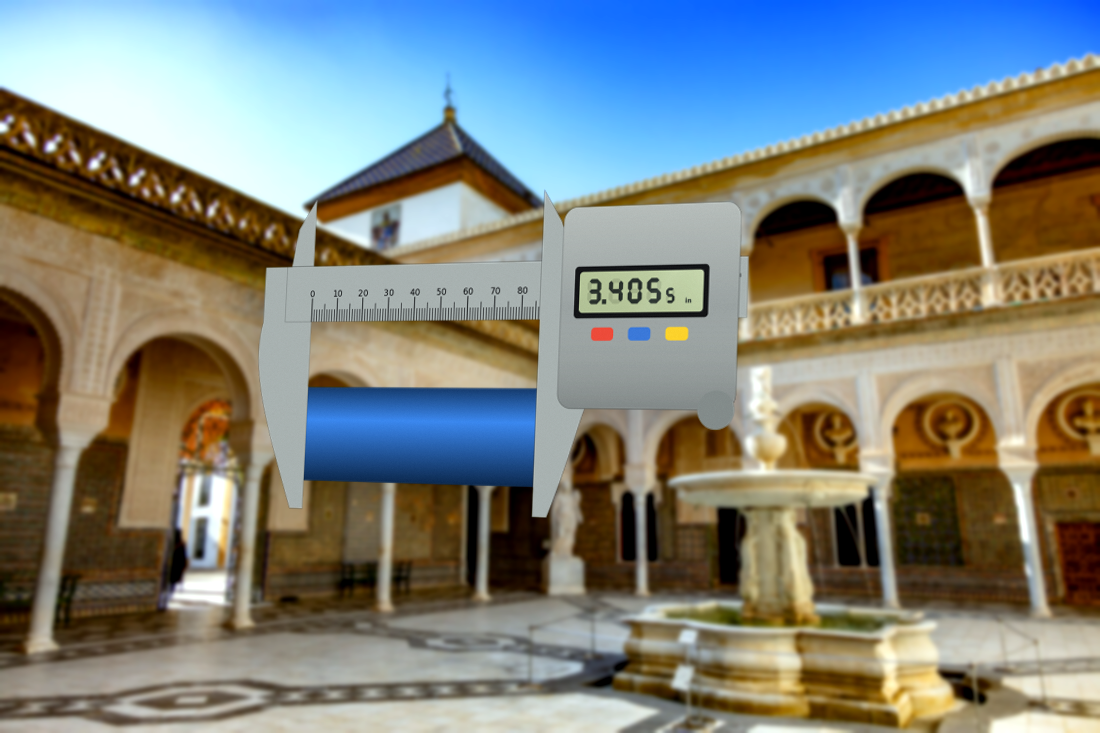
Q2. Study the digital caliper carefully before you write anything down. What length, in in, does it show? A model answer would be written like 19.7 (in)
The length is 3.4055 (in)
